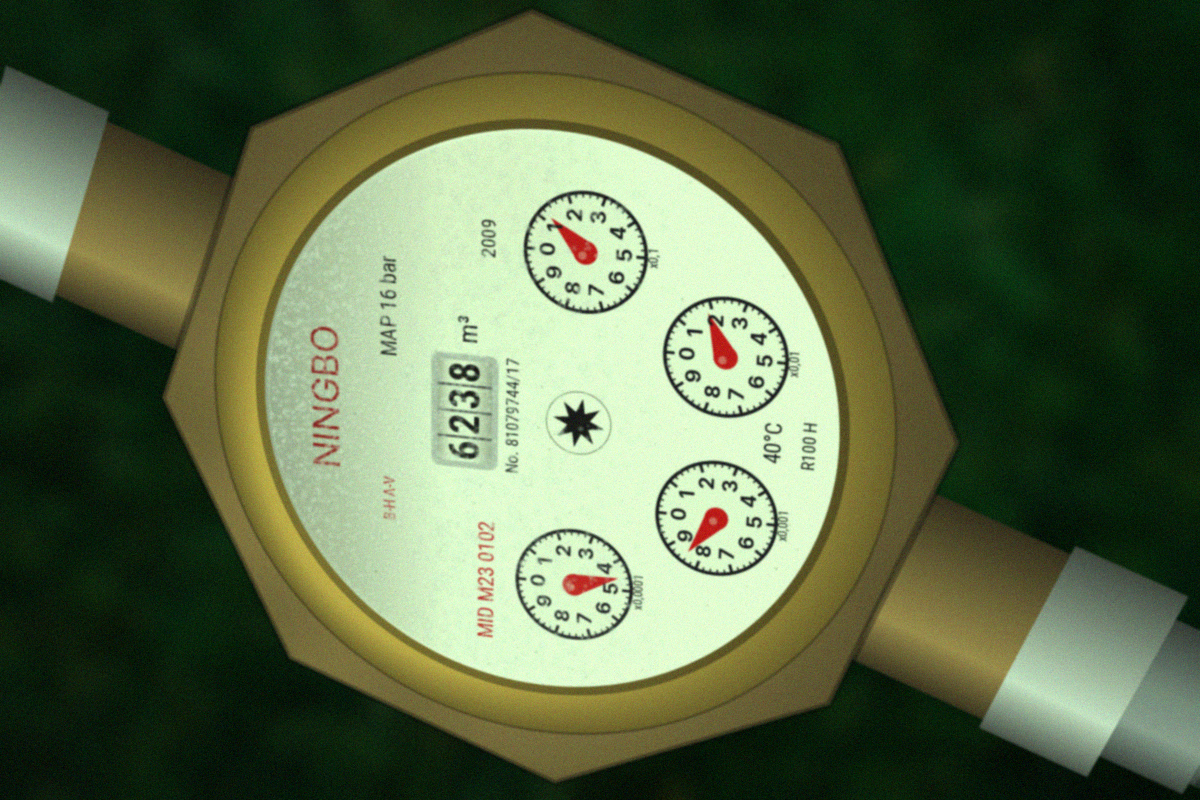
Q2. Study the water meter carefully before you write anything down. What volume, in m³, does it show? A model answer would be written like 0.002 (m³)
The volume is 6238.1184 (m³)
